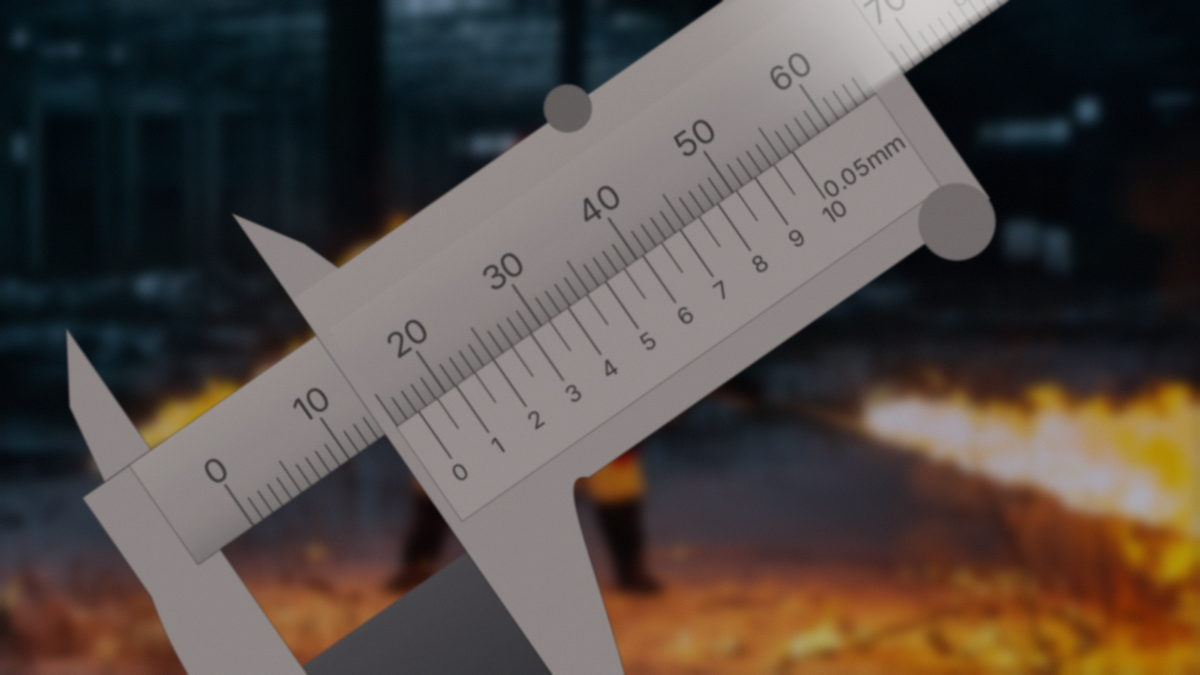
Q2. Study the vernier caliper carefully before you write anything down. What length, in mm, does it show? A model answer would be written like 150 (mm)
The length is 17.2 (mm)
